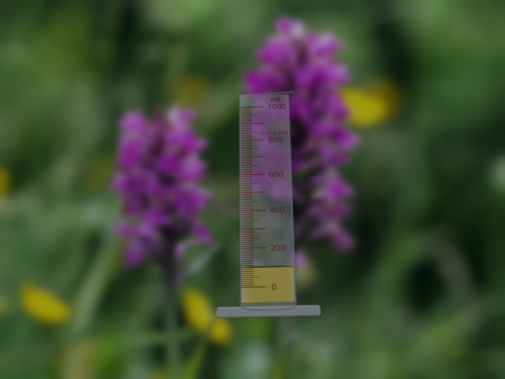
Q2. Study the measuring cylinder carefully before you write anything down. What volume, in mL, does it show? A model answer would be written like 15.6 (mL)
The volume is 100 (mL)
